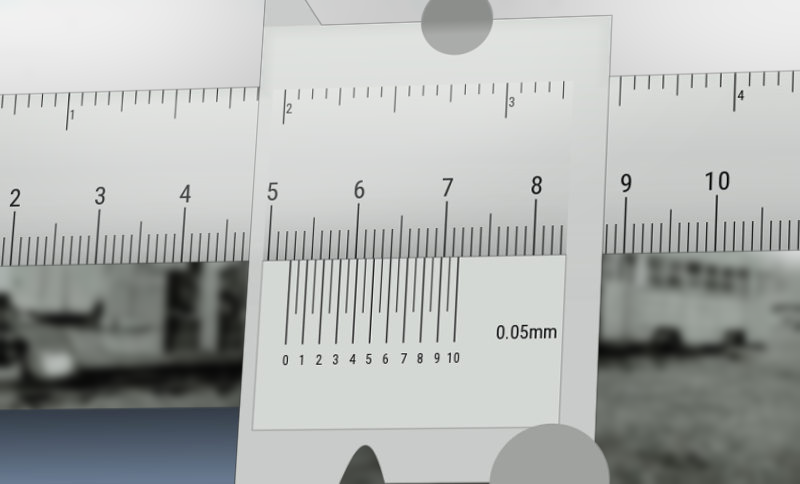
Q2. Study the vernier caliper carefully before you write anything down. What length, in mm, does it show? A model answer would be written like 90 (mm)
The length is 52.6 (mm)
